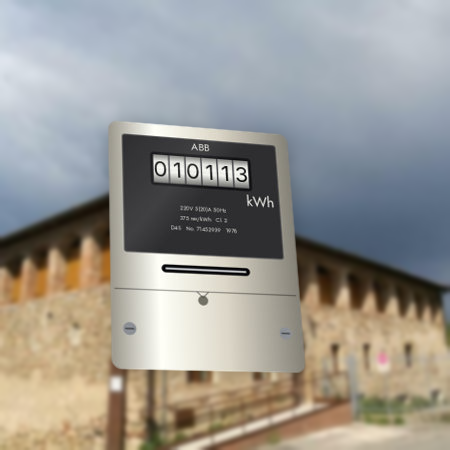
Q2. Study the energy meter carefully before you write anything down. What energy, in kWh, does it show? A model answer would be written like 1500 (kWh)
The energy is 10113 (kWh)
